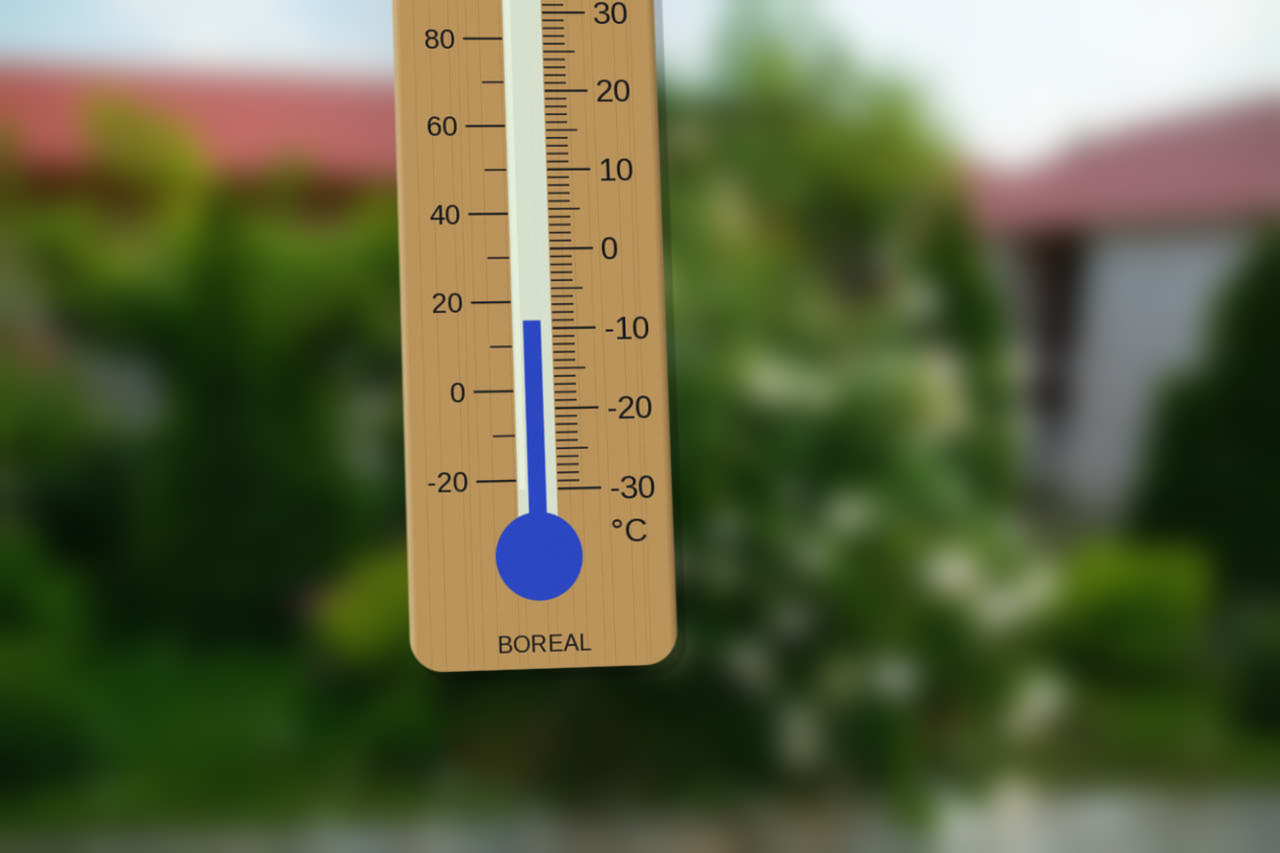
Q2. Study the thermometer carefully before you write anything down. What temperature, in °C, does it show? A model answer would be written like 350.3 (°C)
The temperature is -9 (°C)
